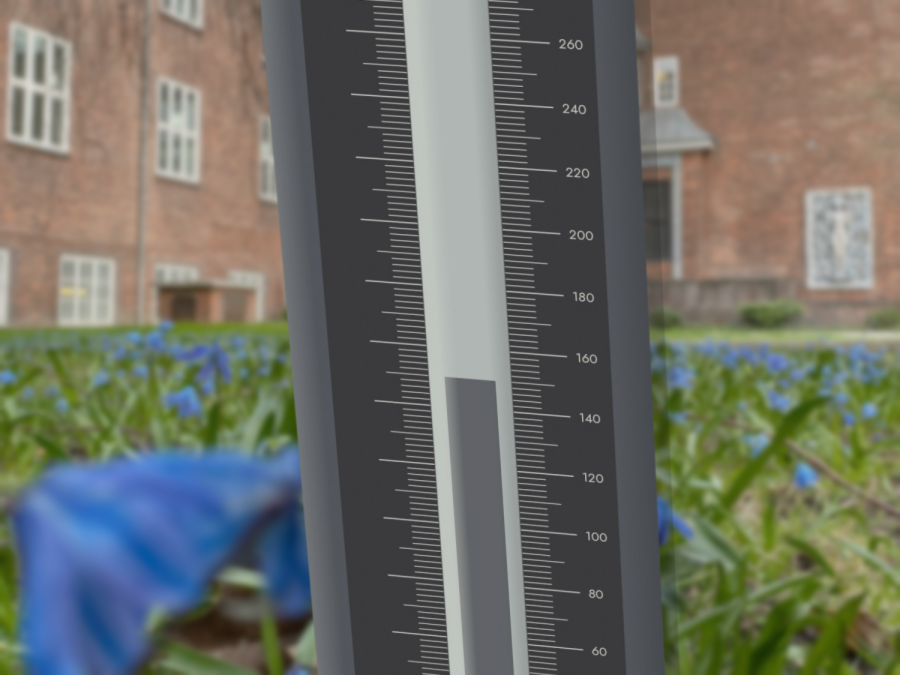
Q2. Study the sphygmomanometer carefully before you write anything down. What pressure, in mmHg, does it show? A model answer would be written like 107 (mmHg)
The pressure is 150 (mmHg)
